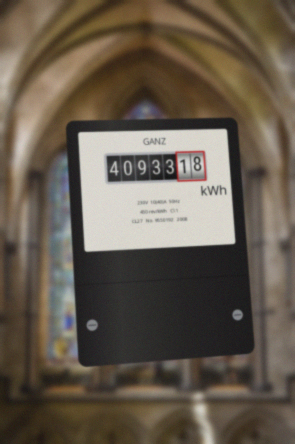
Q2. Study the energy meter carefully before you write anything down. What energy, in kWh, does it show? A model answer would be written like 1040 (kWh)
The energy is 40933.18 (kWh)
